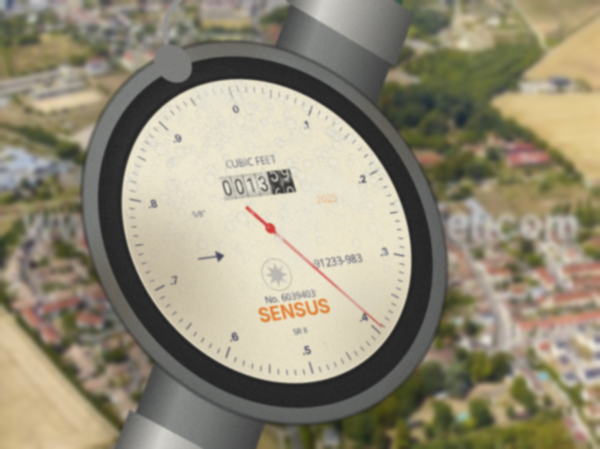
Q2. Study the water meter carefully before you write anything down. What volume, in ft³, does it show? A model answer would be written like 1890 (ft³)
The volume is 1359.39 (ft³)
